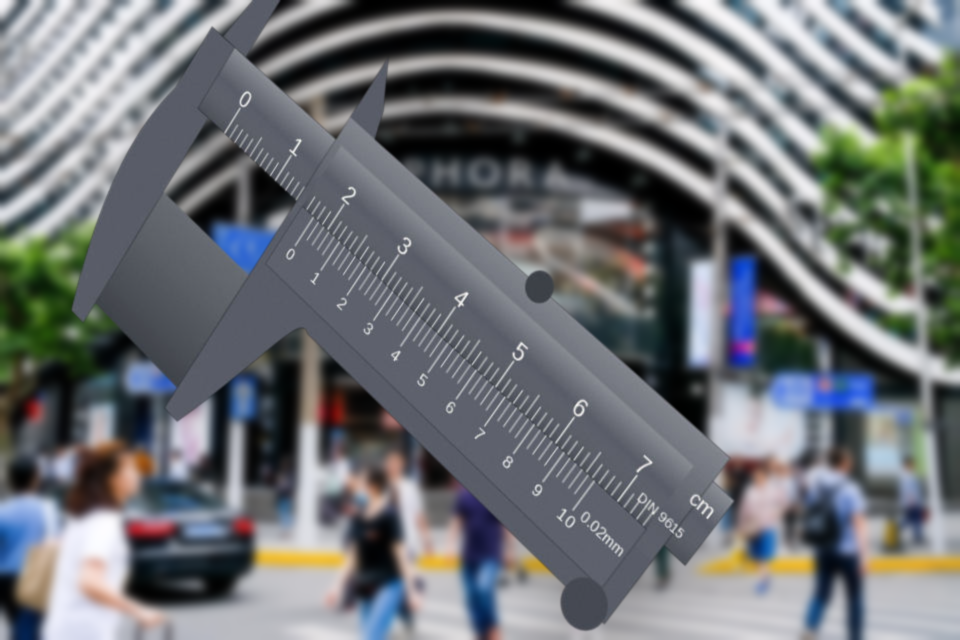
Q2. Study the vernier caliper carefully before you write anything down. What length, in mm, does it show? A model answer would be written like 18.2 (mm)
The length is 17.4 (mm)
